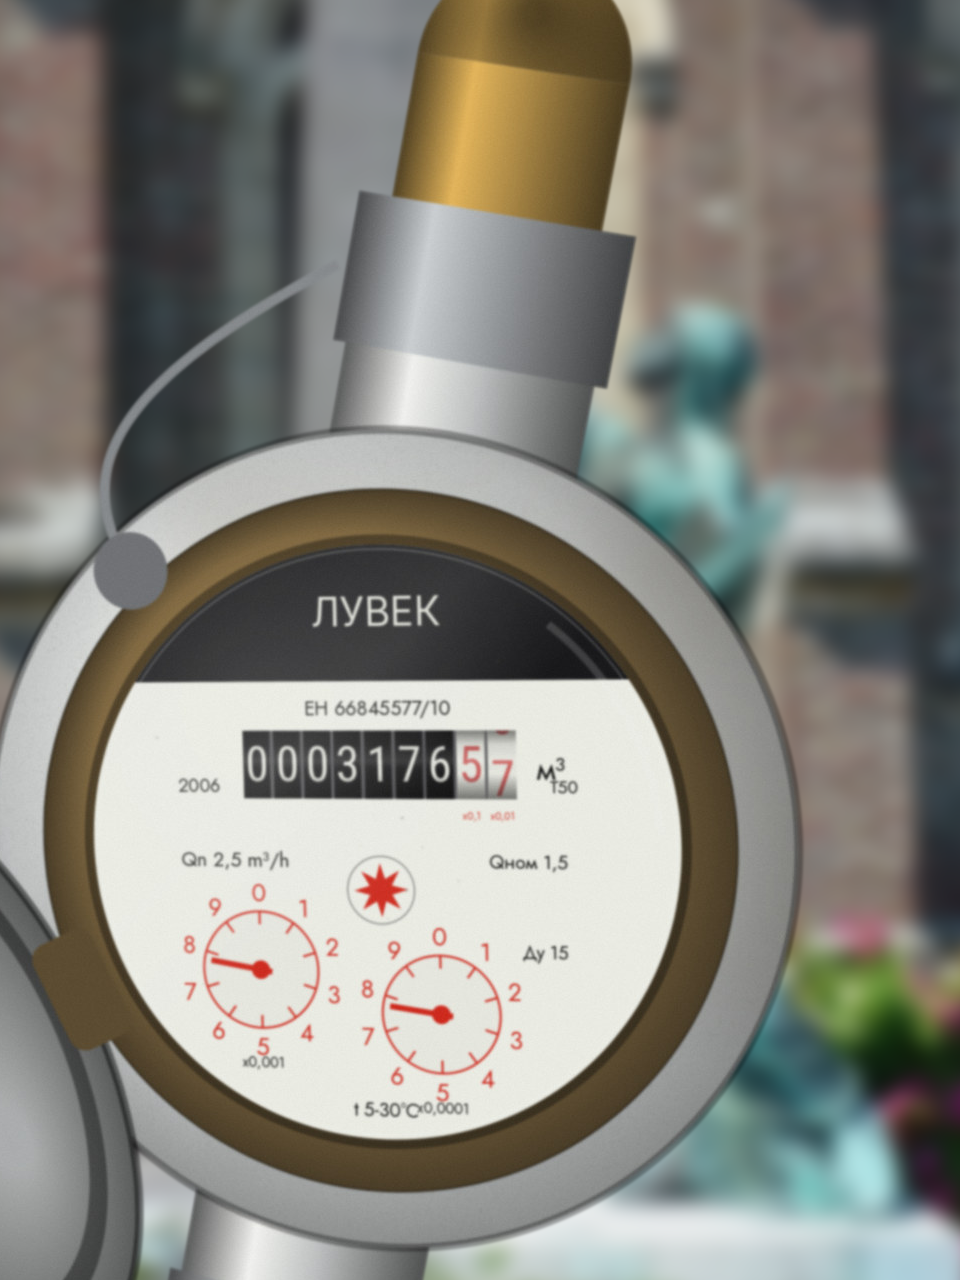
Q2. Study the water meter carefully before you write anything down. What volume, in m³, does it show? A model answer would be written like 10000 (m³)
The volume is 3176.5677 (m³)
